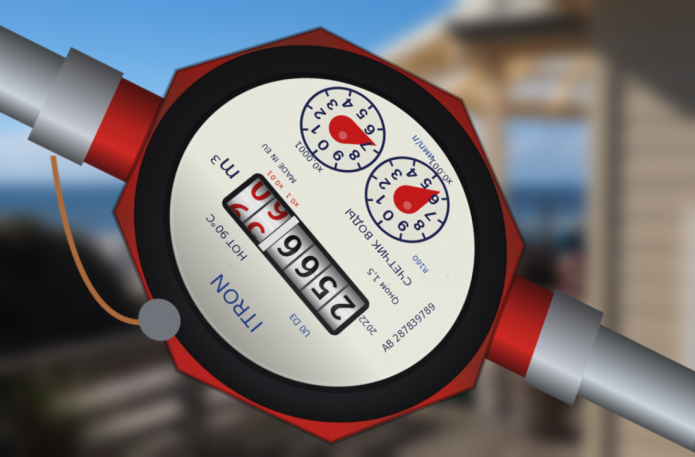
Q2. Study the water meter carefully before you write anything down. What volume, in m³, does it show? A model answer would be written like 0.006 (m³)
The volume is 2566.5956 (m³)
